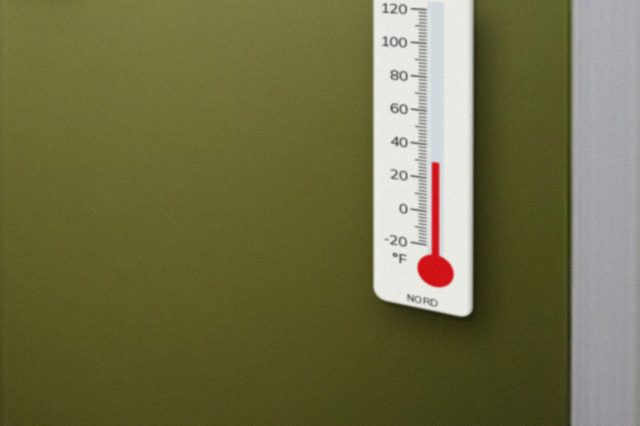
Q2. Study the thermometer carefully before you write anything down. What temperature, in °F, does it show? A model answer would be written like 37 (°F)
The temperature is 30 (°F)
